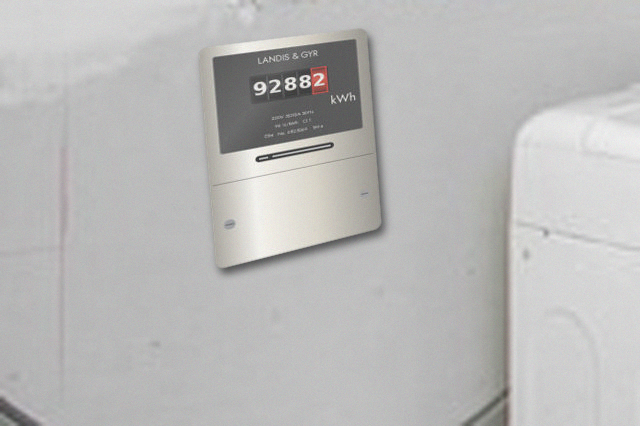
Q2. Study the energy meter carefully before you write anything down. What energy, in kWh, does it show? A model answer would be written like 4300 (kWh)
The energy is 9288.2 (kWh)
